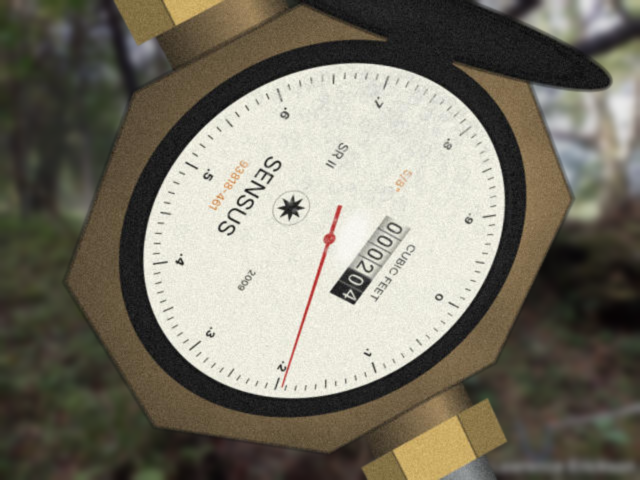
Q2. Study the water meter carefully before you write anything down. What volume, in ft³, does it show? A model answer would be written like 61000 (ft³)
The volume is 204.19 (ft³)
